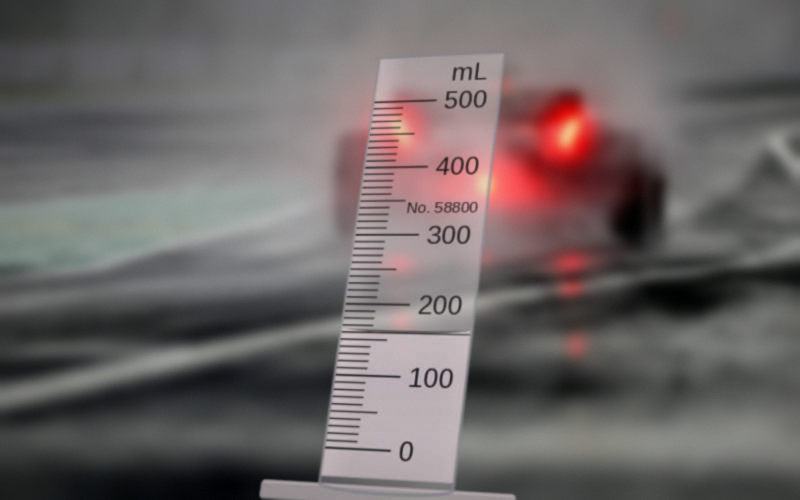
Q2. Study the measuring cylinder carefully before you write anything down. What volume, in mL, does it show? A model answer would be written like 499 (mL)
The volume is 160 (mL)
